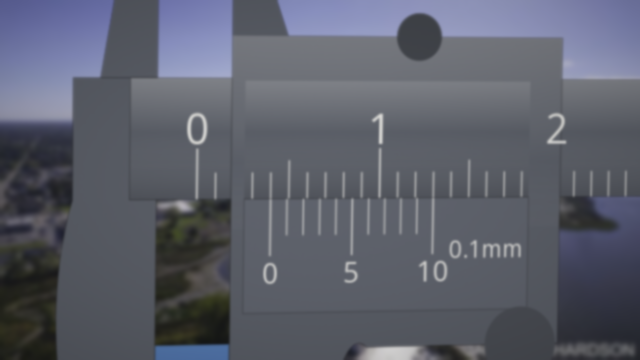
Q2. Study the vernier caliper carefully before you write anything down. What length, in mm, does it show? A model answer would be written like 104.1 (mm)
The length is 4.0 (mm)
